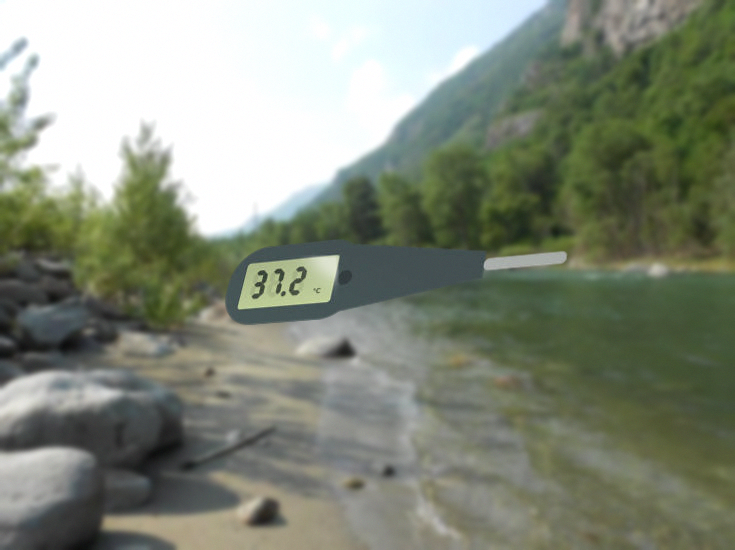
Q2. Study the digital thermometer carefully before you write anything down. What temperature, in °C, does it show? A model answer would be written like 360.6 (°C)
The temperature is 37.2 (°C)
